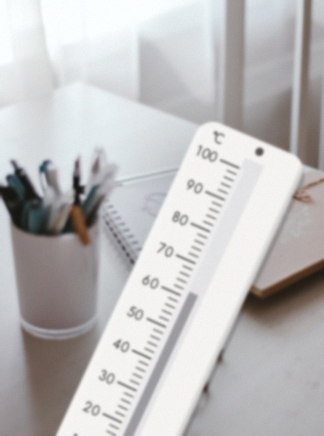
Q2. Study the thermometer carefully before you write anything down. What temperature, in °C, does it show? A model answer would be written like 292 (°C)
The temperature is 62 (°C)
